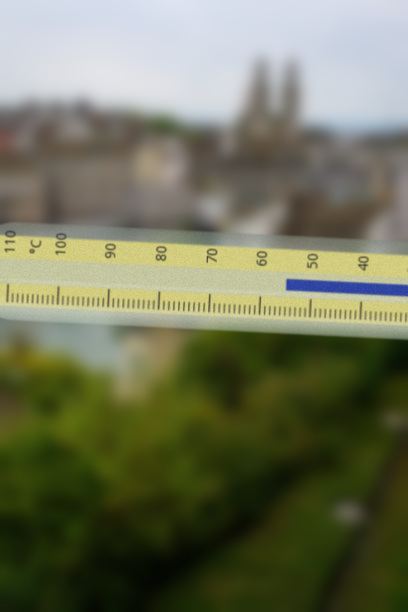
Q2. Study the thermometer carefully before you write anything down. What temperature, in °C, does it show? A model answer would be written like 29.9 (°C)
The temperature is 55 (°C)
